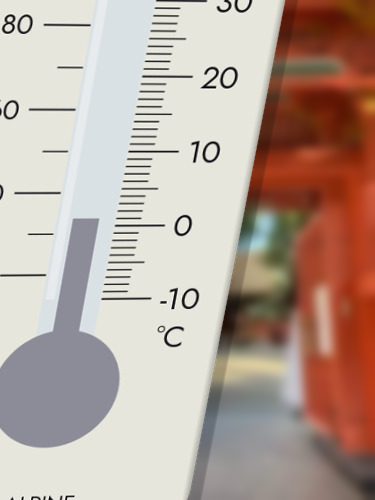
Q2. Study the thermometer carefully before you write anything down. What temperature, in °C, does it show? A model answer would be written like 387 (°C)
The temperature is 1 (°C)
